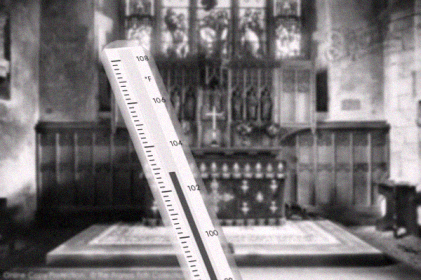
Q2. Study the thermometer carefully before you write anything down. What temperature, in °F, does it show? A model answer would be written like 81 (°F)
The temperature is 102.8 (°F)
